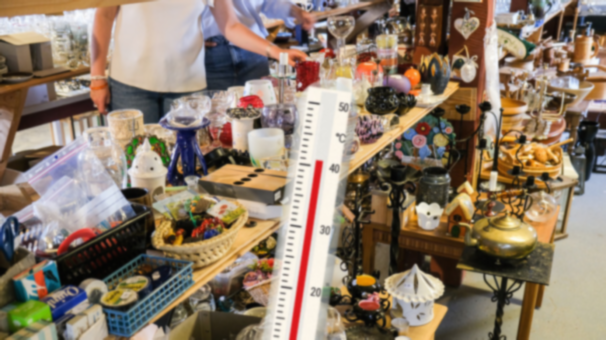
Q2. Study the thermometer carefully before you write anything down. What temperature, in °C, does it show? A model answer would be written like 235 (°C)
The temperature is 41 (°C)
